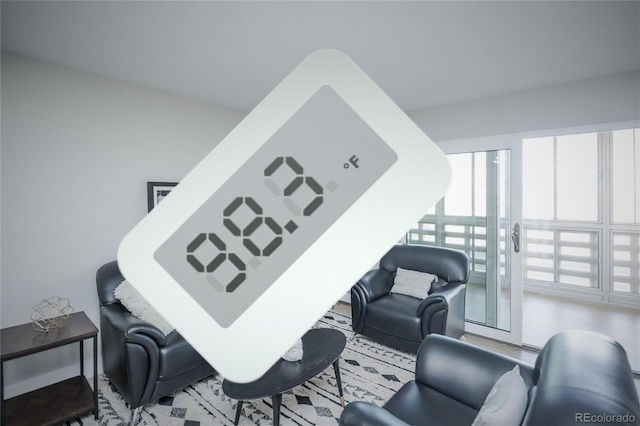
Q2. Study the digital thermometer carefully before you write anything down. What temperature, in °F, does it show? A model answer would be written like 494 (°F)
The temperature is 98.3 (°F)
